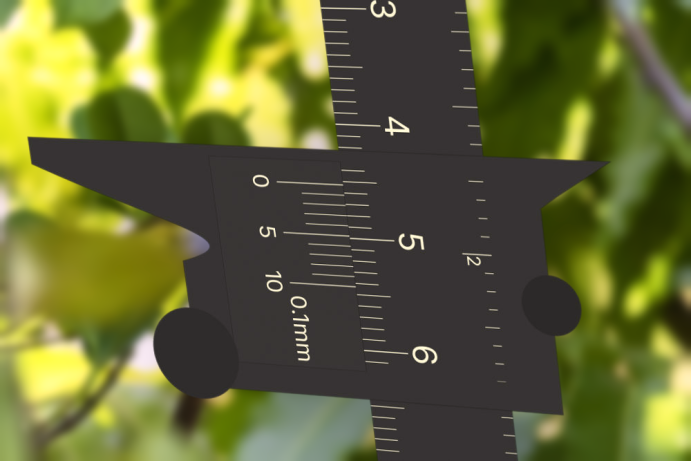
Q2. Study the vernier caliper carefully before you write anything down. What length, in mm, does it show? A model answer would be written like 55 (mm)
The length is 45.3 (mm)
